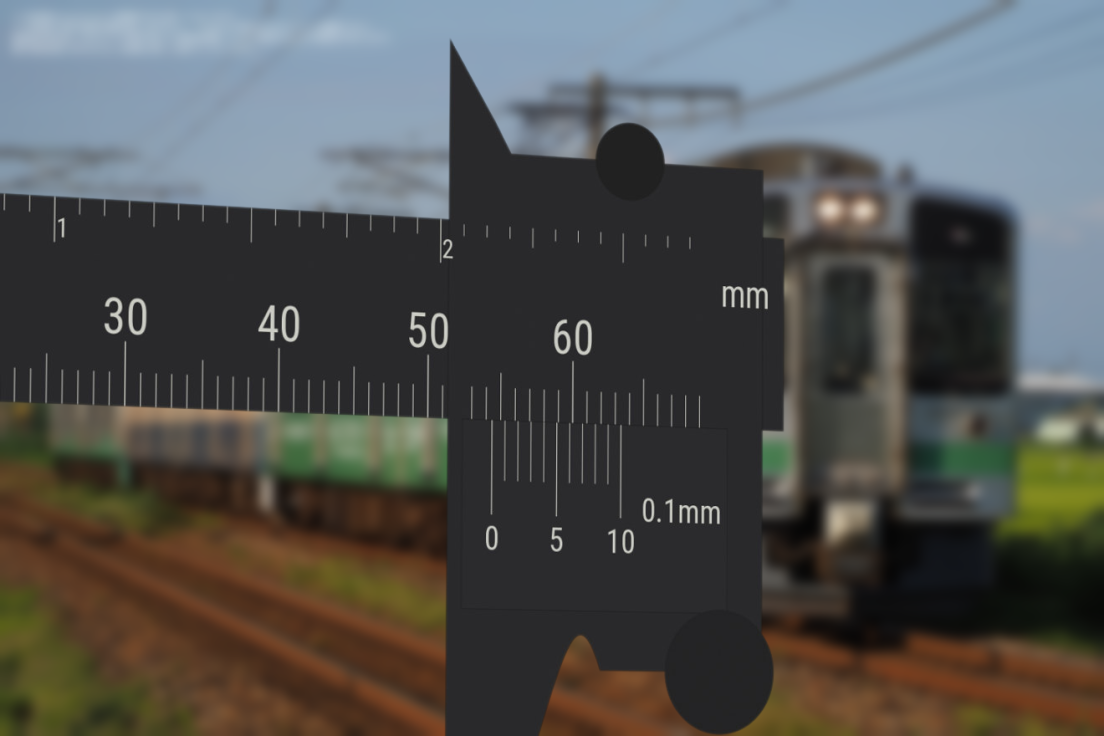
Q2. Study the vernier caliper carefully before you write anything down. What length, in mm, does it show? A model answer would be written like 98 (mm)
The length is 54.4 (mm)
